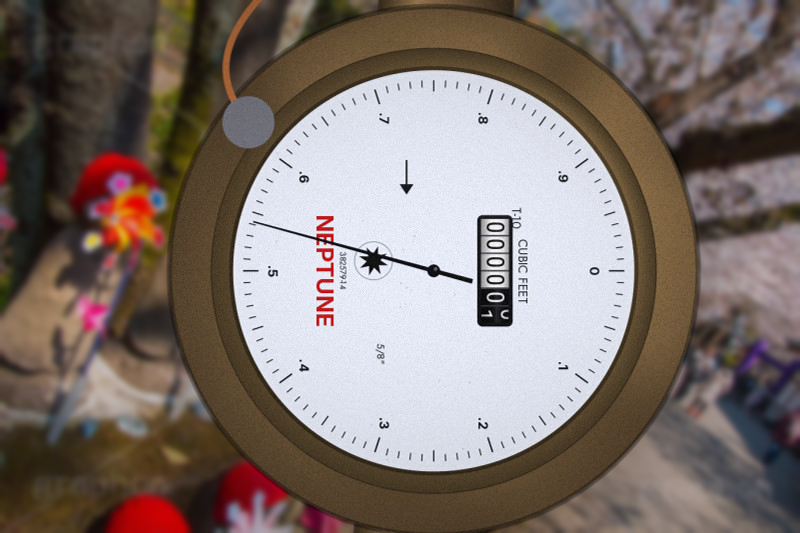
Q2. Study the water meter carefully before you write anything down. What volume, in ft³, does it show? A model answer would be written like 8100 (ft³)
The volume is 0.54 (ft³)
